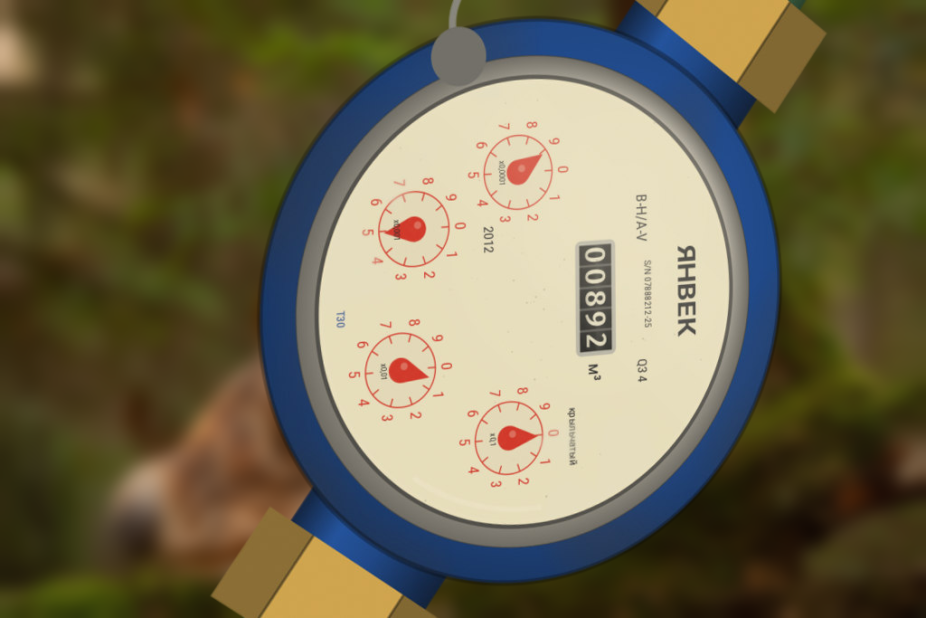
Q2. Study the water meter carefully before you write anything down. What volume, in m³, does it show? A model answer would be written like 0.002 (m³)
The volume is 892.0049 (m³)
